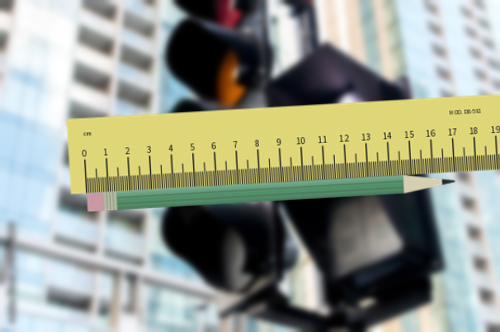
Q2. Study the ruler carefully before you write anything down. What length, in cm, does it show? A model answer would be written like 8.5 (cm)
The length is 17 (cm)
